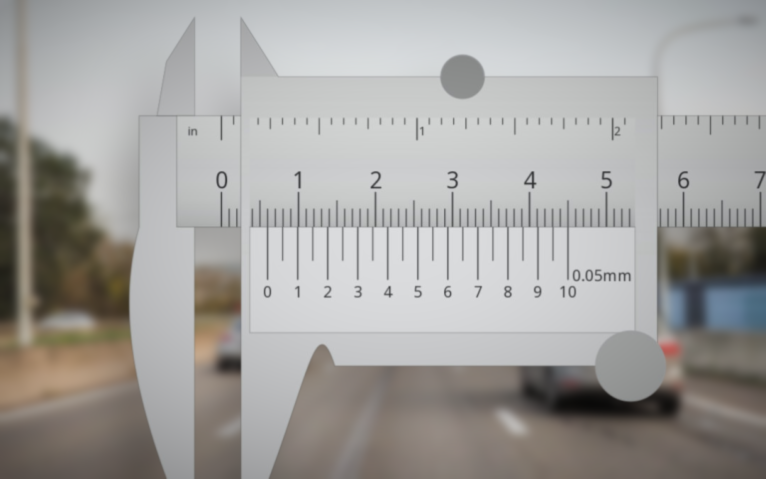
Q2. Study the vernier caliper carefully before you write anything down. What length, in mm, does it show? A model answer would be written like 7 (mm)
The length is 6.0 (mm)
